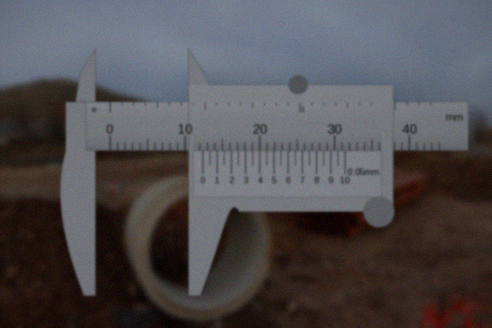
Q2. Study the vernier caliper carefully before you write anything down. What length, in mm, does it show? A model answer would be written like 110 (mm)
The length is 12.4 (mm)
